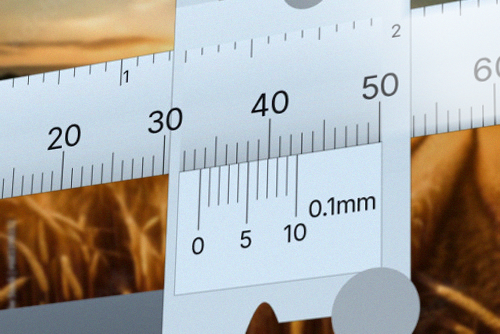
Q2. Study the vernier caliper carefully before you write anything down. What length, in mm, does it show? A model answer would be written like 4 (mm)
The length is 33.6 (mm)
